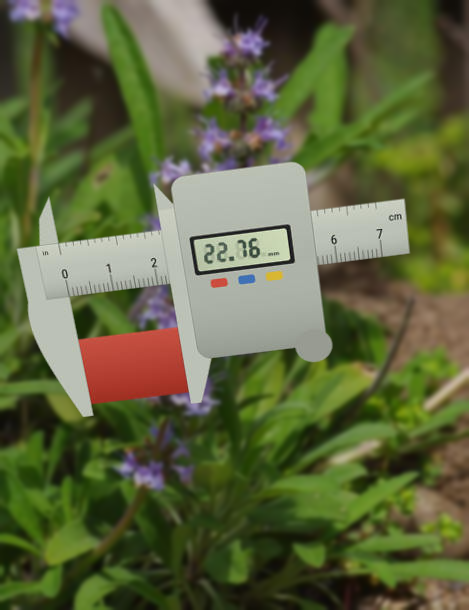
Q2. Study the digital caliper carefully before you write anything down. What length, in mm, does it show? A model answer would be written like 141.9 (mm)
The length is 22.76 (mm)
